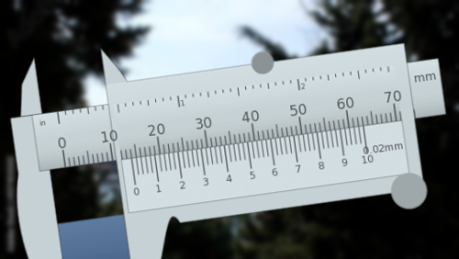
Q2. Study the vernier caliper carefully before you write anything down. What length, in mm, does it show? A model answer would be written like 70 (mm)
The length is 14.0 (mm)
